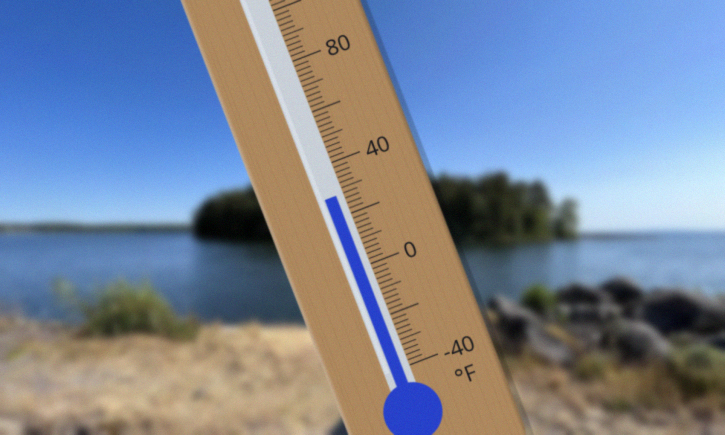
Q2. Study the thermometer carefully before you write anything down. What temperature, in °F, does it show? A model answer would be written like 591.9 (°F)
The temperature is 28 (°F)
